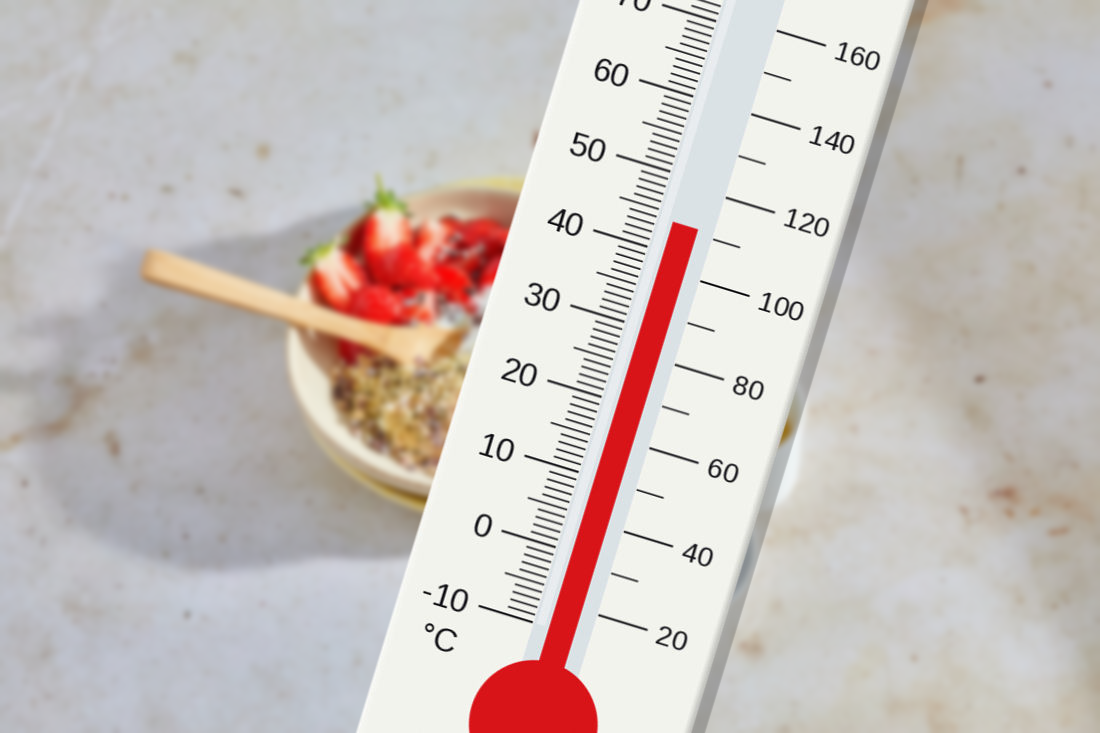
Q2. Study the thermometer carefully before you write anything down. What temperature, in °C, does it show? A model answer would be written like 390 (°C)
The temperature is 44 (°C)
